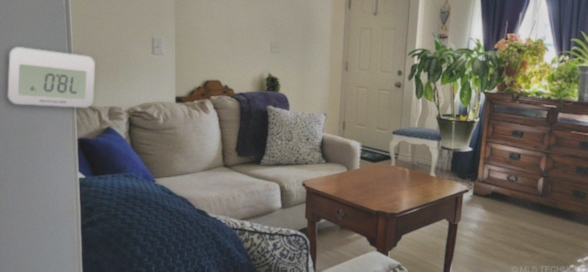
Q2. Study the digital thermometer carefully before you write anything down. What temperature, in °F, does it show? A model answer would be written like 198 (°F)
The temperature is 78.0 (°F)
